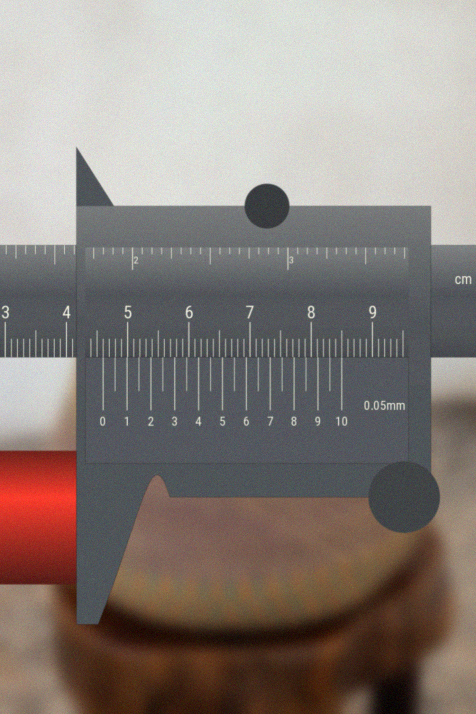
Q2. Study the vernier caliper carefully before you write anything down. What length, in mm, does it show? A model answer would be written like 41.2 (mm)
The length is 46.0 (mm)
